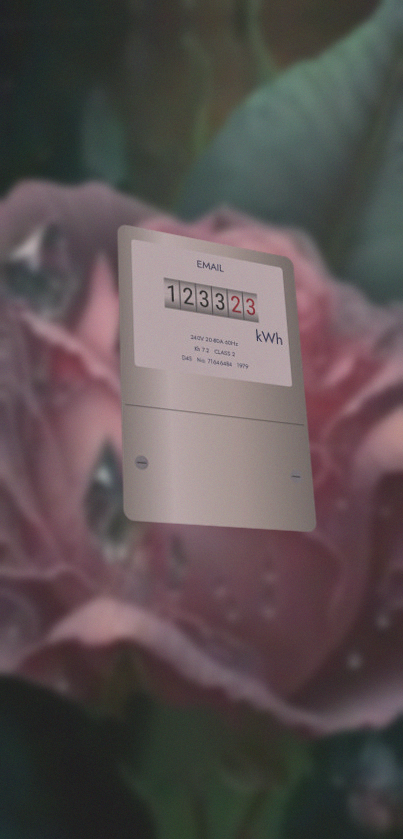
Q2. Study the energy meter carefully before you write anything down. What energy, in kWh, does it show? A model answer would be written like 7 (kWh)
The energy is 1233.23 (kWh)
